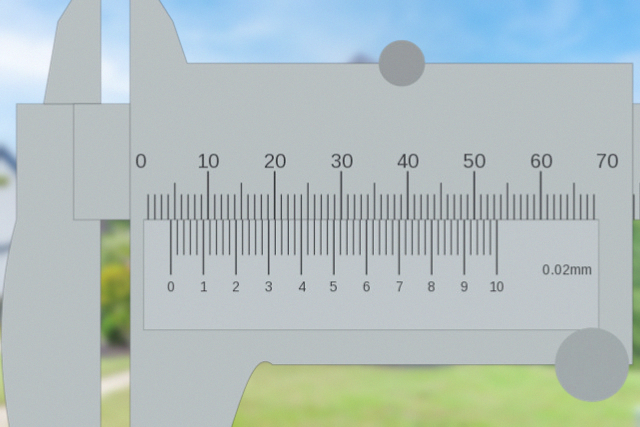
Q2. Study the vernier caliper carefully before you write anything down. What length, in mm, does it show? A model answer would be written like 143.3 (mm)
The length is 4.4 (mm)
